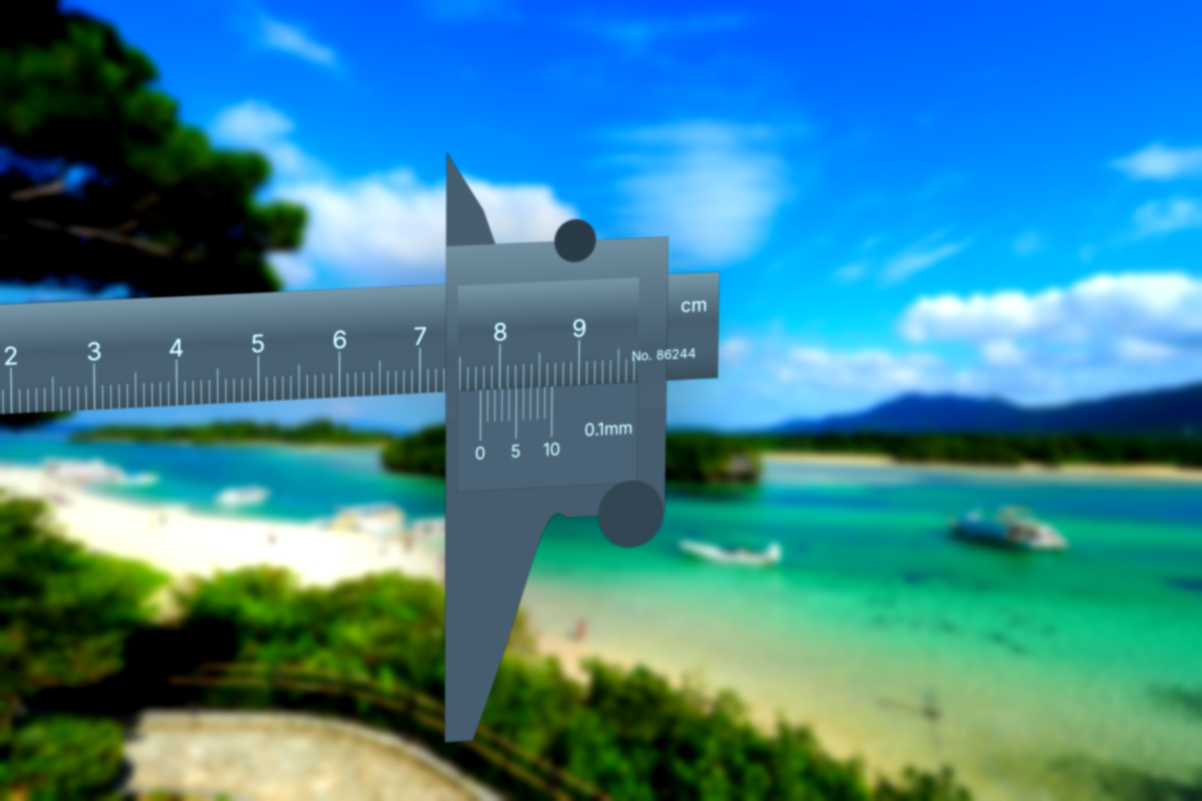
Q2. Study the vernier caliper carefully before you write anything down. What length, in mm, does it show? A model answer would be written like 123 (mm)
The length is 77.6 (mm)
